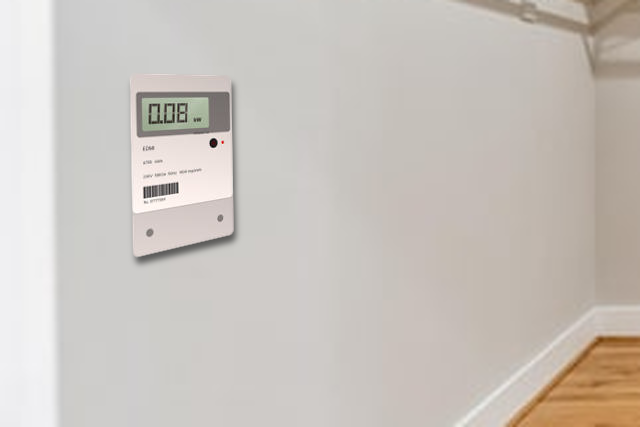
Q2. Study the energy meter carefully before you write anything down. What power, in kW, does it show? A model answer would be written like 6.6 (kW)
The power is 0.08 (kW)
